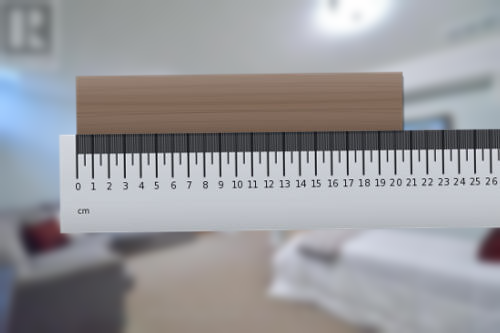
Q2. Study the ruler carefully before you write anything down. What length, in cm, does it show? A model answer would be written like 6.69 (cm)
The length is 20.5 (cm)
